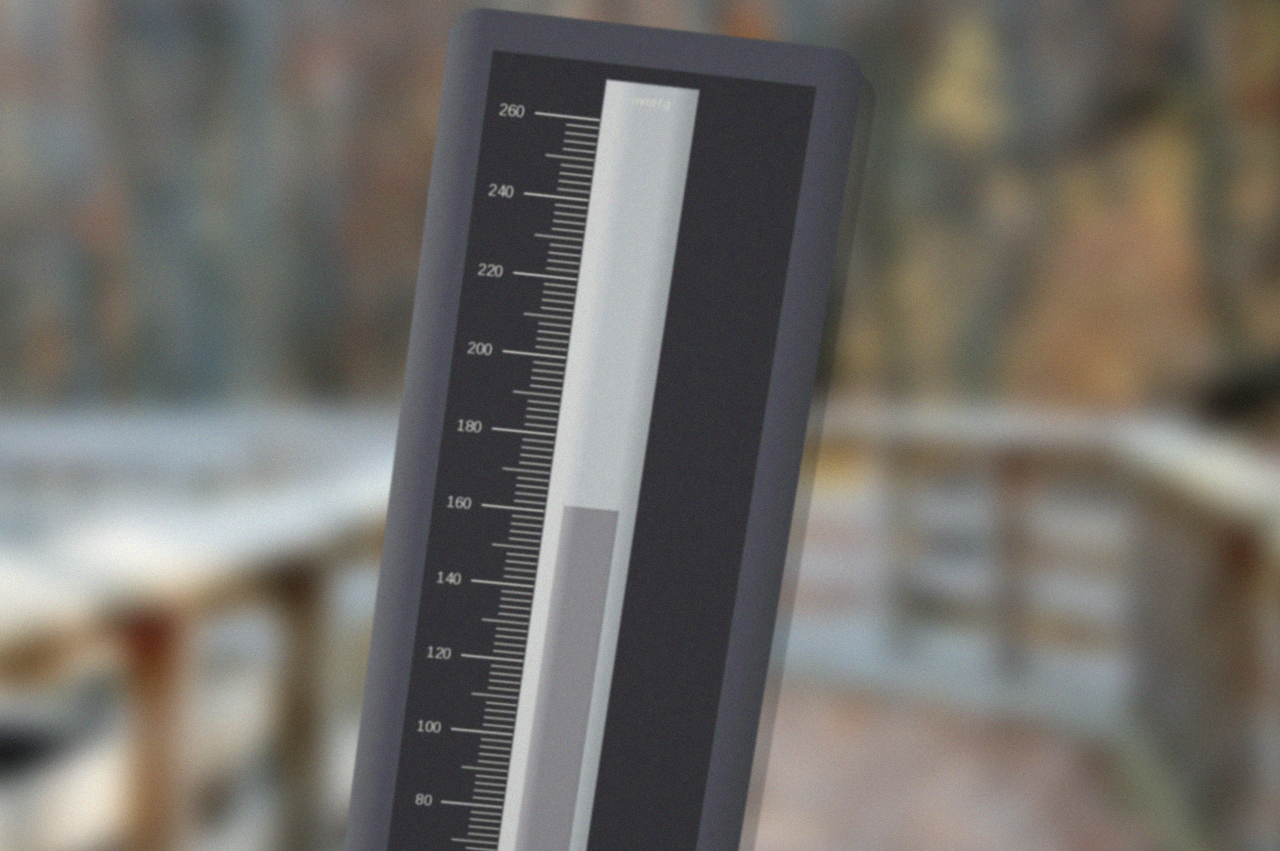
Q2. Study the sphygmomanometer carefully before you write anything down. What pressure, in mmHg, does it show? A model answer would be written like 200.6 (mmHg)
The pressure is 162 (mmHg)
